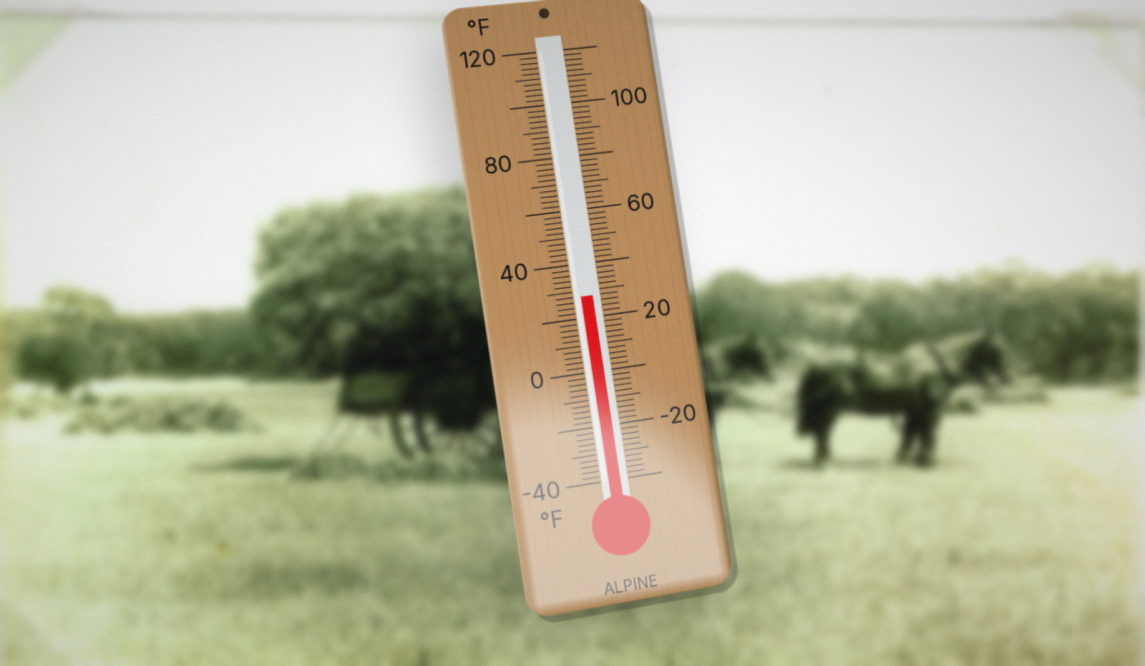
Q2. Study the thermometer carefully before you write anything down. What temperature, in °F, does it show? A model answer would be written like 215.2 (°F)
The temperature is 28 (°F)
